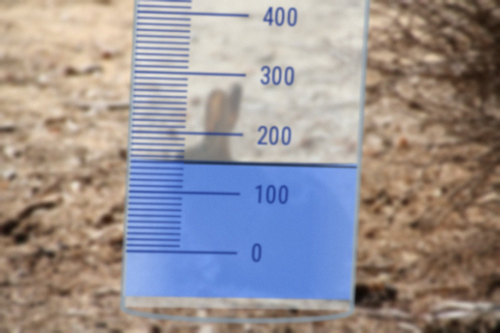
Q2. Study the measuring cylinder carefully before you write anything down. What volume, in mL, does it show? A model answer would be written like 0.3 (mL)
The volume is 150 (mL)
